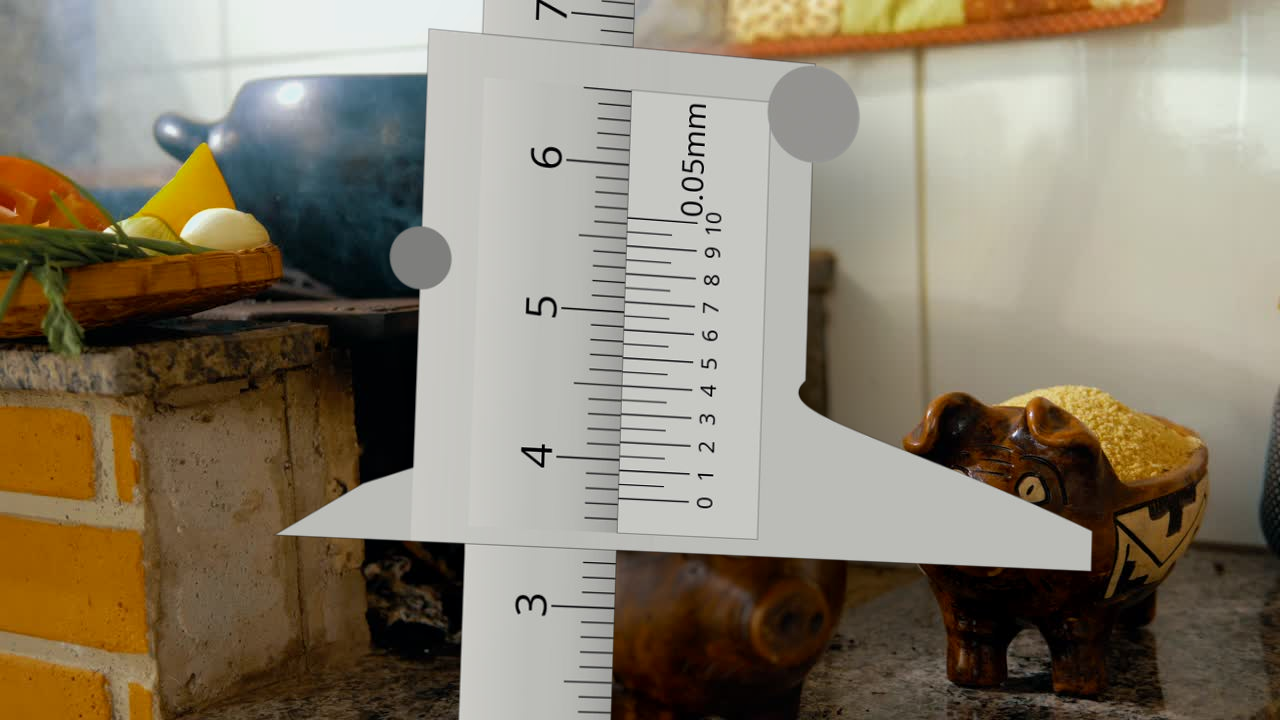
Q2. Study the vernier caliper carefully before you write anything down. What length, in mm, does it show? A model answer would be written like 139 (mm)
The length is 37.4 (mm)
